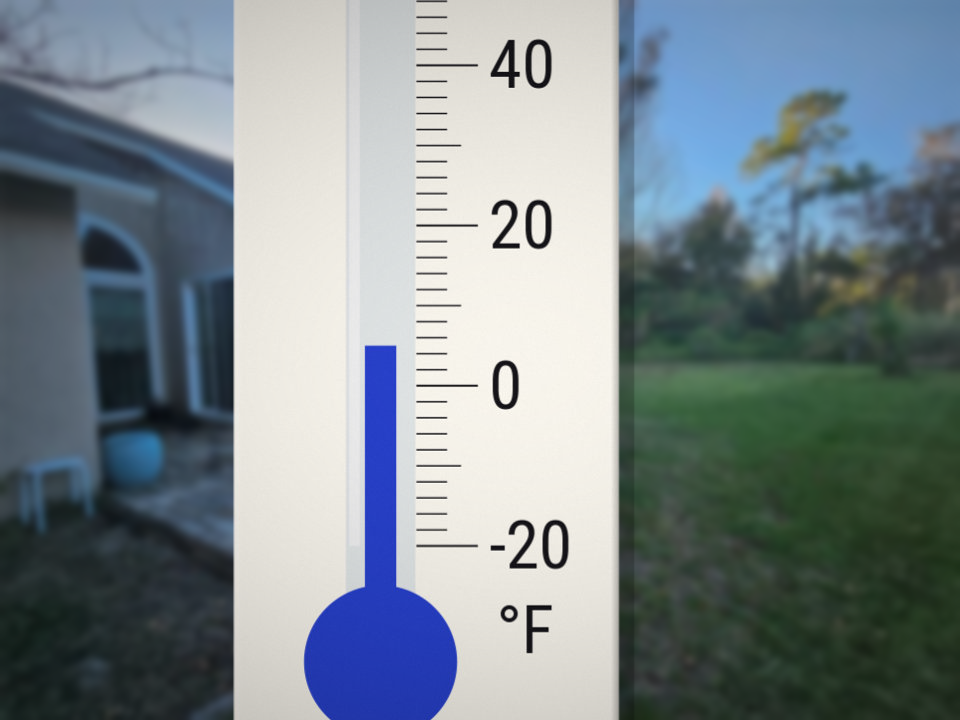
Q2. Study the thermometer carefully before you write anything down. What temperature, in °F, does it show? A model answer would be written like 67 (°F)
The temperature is 5 (°F)
